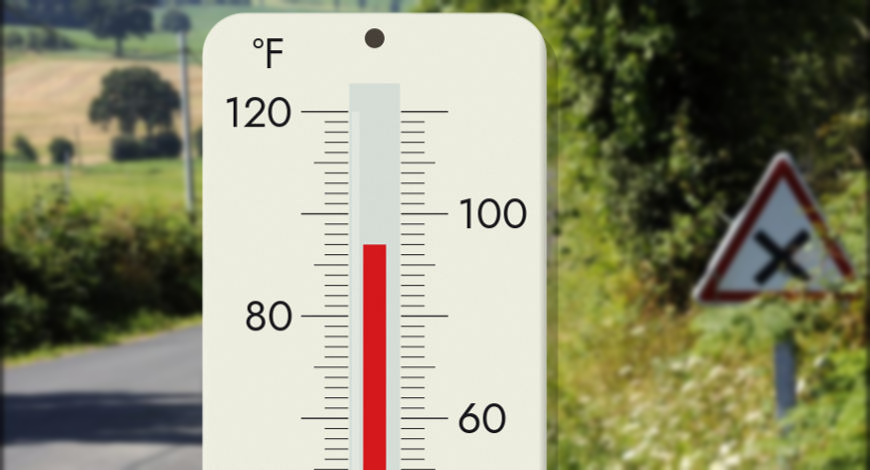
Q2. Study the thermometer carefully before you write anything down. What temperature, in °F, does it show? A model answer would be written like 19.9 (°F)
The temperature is 94 (°F)
